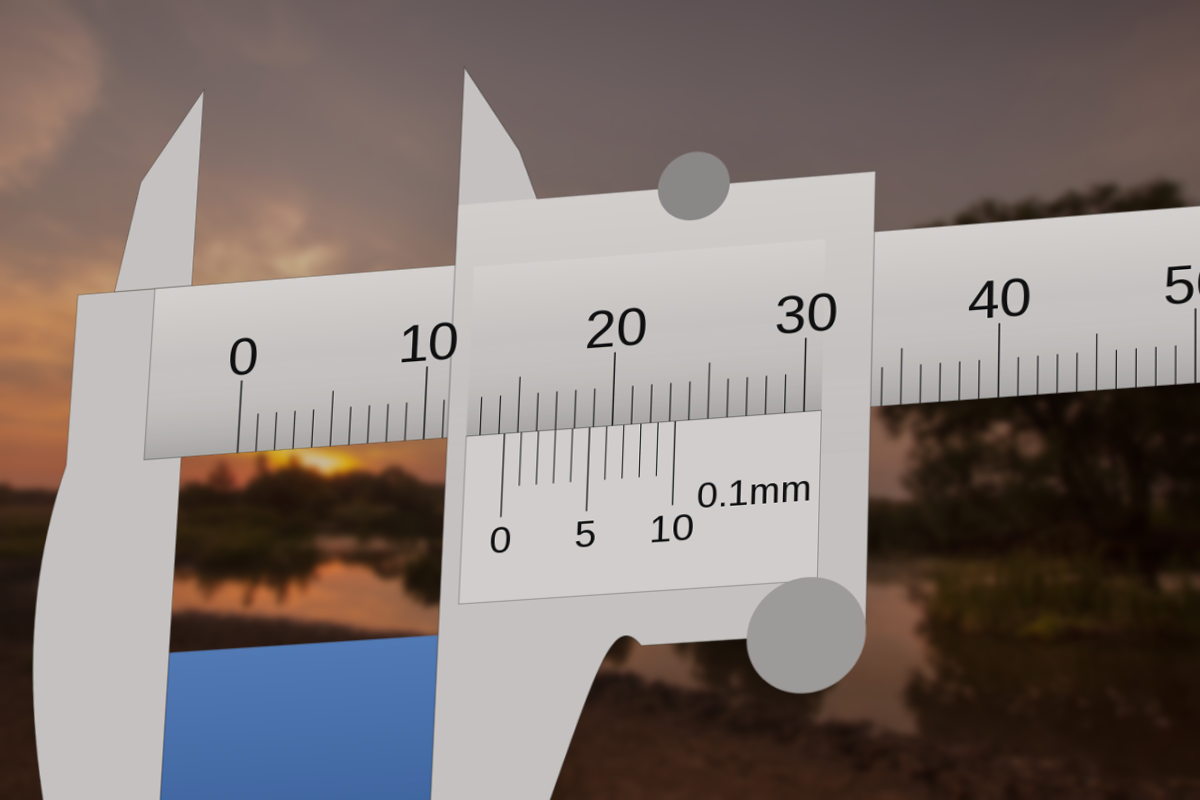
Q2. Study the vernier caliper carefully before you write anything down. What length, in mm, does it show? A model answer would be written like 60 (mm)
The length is 14.3 (mm)
